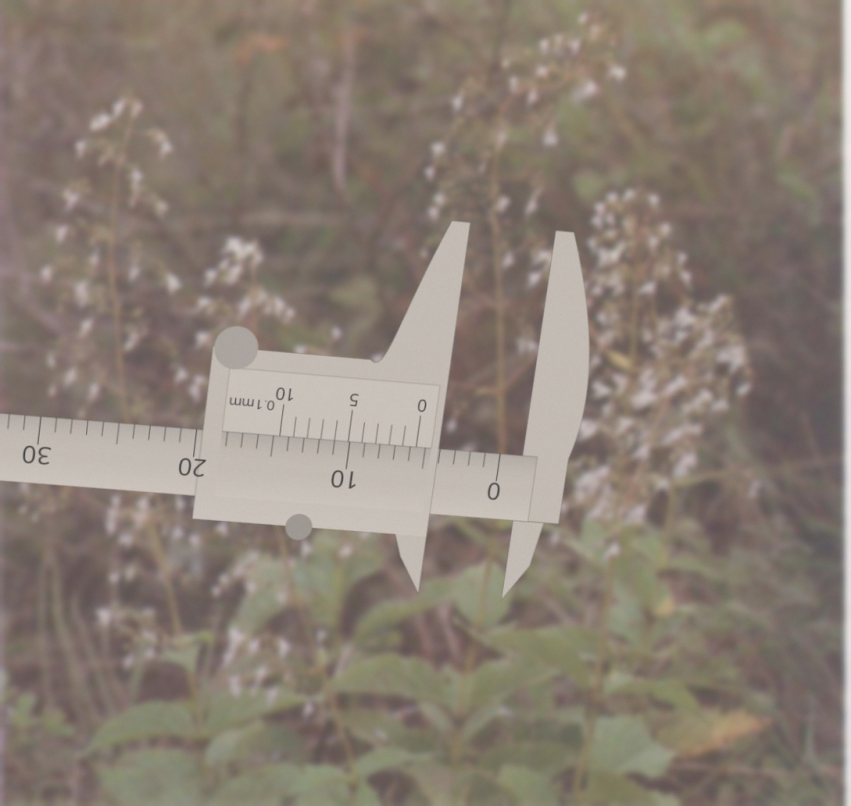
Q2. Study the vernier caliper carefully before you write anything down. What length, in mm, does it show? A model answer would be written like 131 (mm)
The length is 5.6 (mm)
